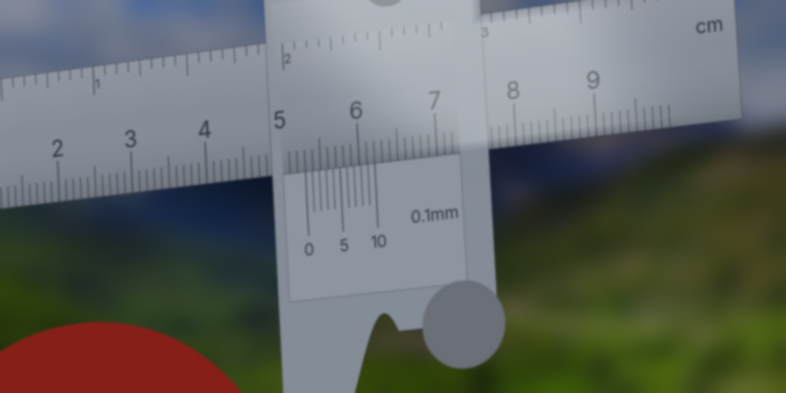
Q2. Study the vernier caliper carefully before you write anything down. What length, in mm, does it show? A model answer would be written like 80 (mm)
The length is 53.0 (mm)
